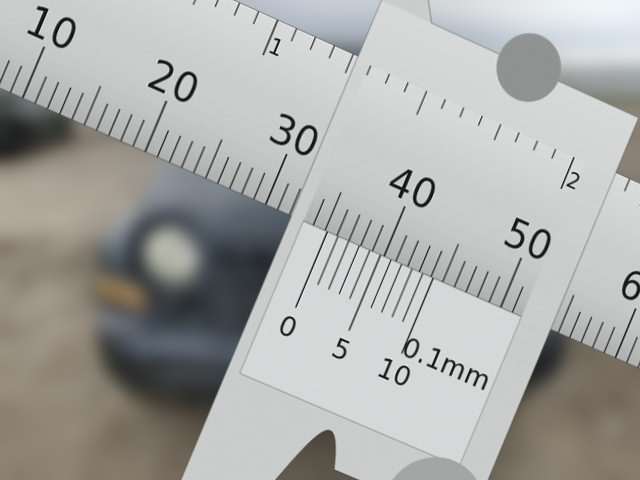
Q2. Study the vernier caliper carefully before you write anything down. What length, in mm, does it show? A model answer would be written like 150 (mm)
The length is 35.2 (mm)
